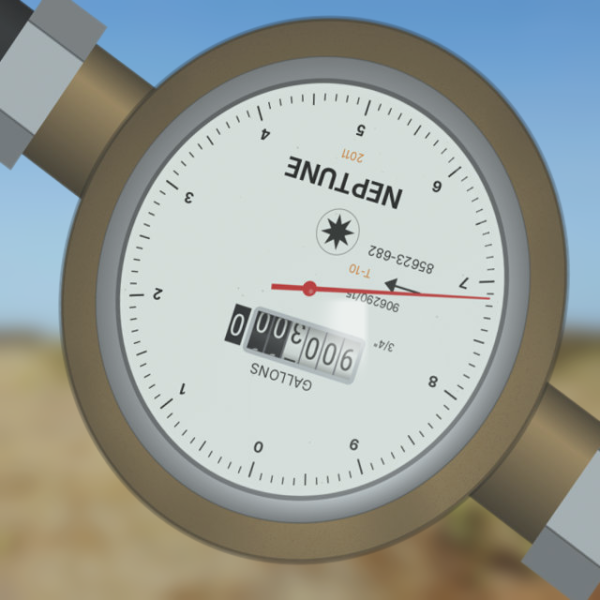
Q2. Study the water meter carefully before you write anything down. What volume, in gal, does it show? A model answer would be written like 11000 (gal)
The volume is 9002997.1 (gal)
